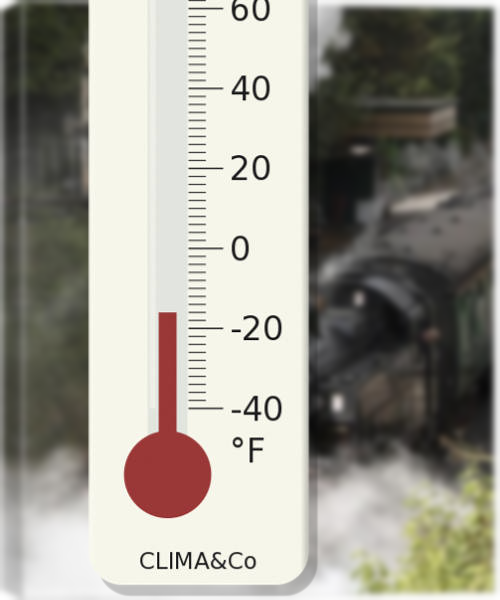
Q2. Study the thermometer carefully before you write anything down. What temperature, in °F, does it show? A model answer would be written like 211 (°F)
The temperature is -16 (°F)
